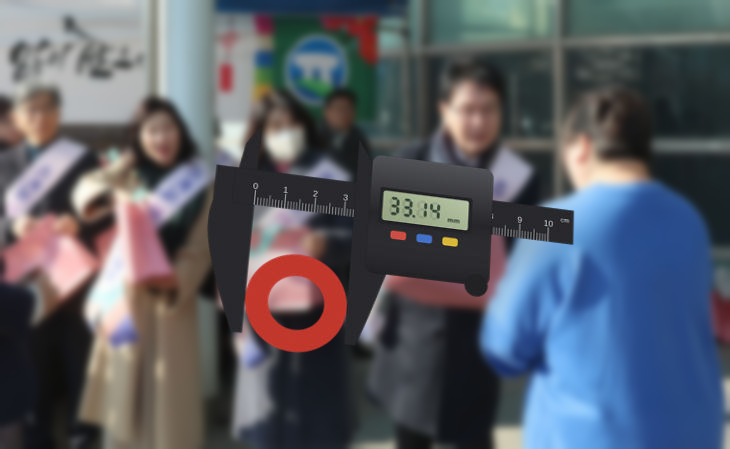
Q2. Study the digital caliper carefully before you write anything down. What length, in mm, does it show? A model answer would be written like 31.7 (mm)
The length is 33.14 (mm)
